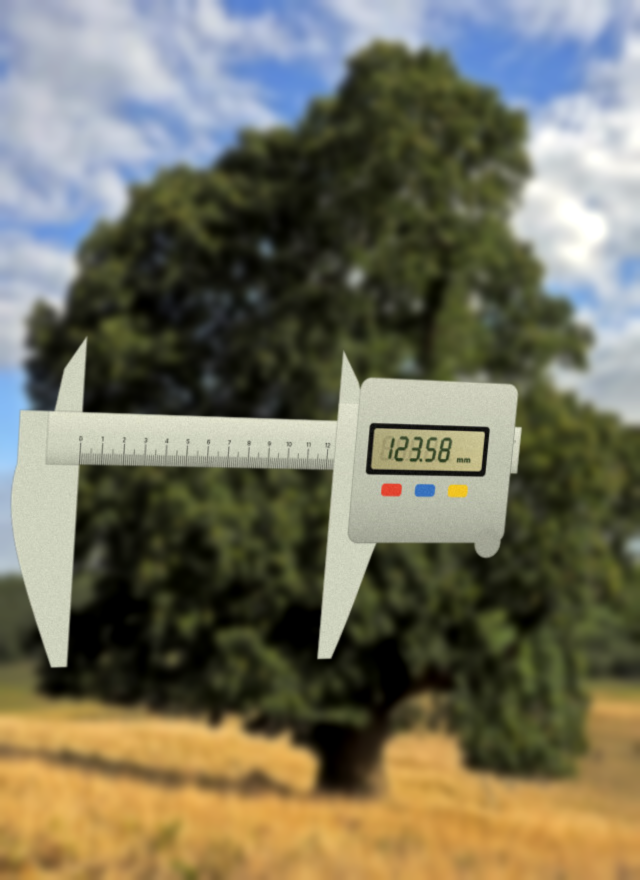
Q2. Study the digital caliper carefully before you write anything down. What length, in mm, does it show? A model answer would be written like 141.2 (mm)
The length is 123.58 (mm)
